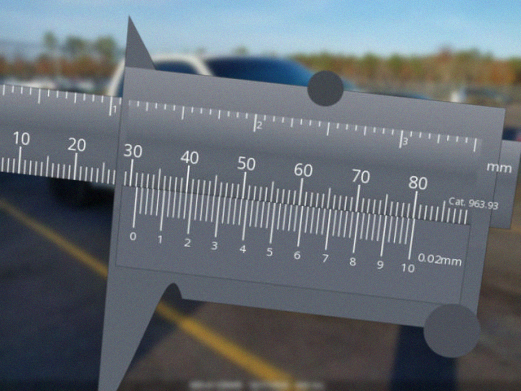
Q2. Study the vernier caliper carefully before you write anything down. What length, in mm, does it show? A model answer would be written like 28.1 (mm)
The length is 31.2 (mm)
